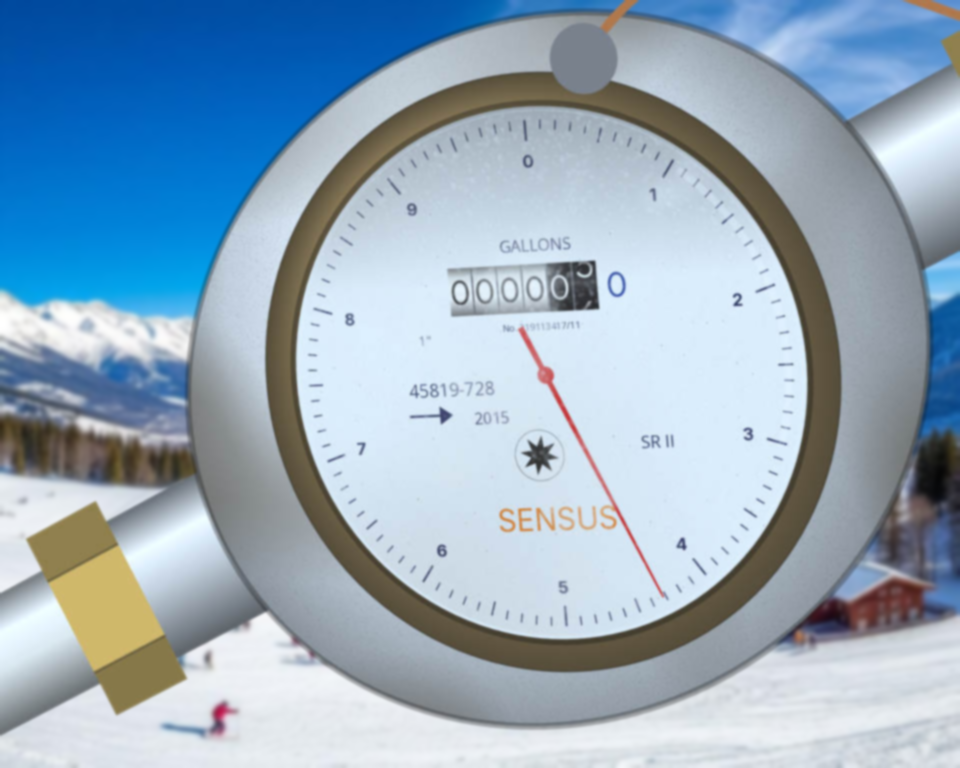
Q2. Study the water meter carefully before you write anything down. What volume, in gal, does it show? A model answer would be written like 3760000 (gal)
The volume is 54.3 (gal)
